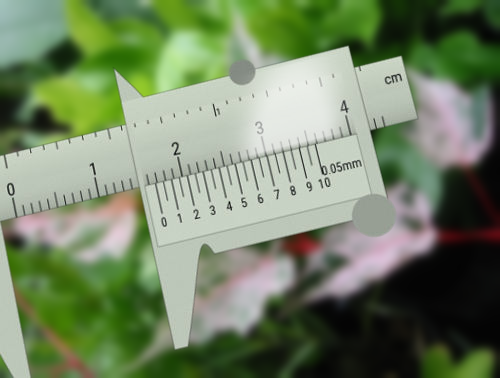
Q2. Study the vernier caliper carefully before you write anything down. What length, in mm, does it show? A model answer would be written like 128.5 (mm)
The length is 16.8 (mm)
